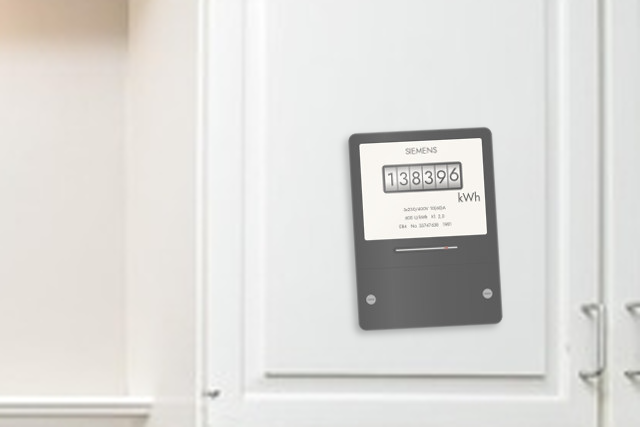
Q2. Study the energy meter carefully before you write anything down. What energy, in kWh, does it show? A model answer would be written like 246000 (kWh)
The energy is 138396 (kWh)
